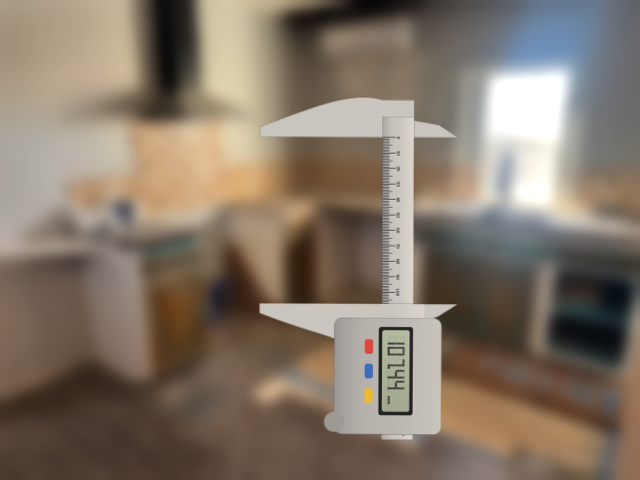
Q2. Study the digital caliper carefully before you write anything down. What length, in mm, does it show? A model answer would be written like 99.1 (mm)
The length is 107.44 (mm)
